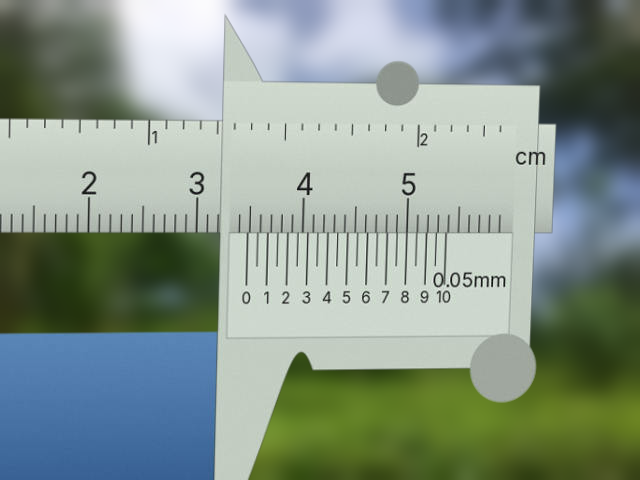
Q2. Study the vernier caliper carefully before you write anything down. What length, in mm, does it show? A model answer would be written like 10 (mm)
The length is 34.8 (mm)
